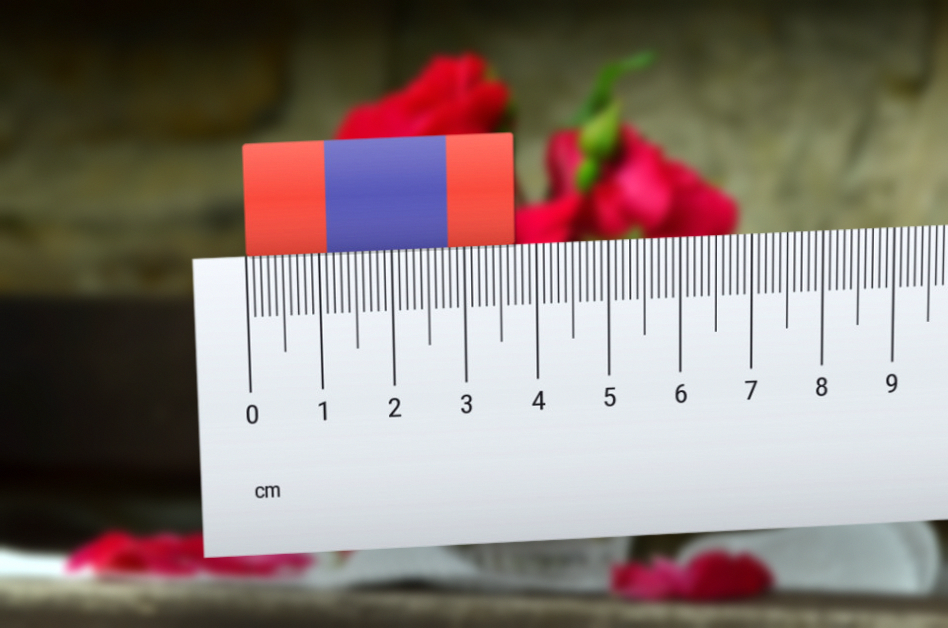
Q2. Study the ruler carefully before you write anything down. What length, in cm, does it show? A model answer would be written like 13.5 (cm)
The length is 3.7 (cm)
